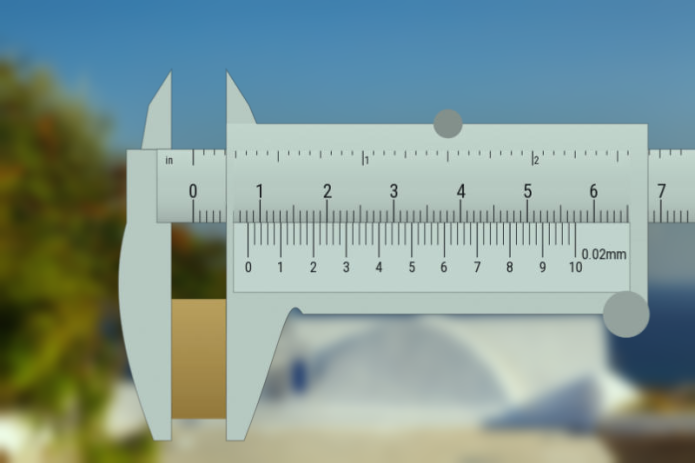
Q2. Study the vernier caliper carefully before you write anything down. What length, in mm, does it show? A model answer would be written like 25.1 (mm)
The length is 8.2 (mm)
